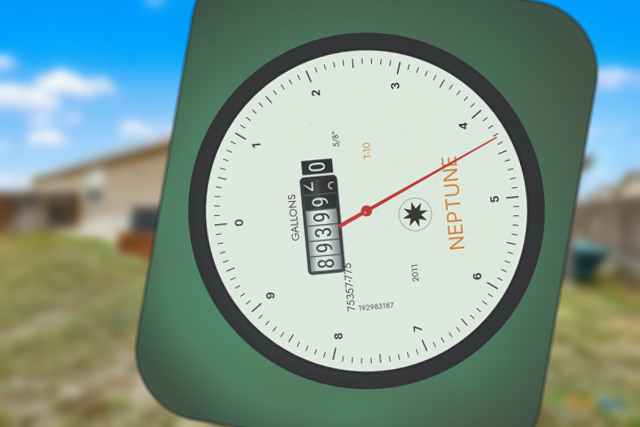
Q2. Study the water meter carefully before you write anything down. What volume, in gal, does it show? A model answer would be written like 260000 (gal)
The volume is 8939924.3 (gal)
